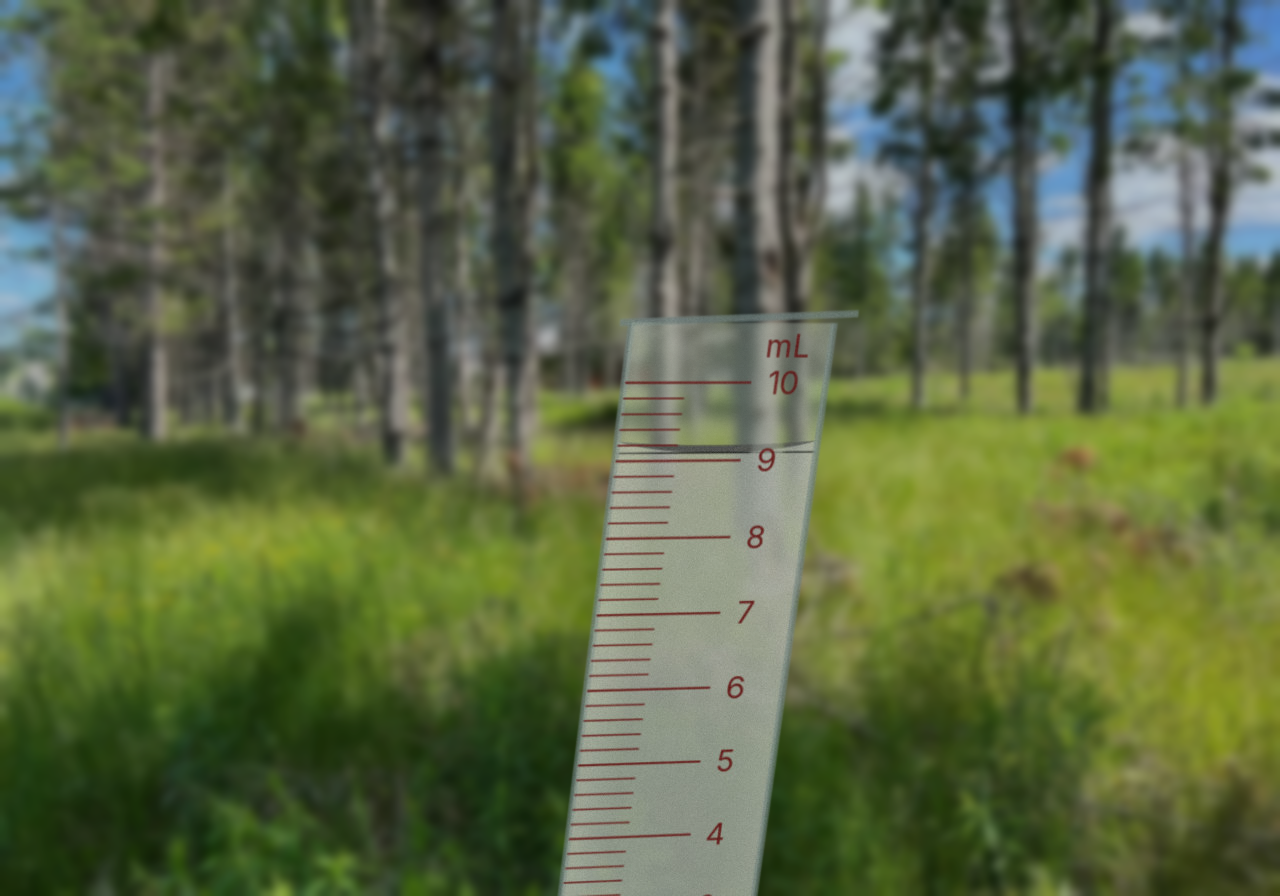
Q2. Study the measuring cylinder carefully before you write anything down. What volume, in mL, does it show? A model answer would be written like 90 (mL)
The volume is 9.1 (mL)
